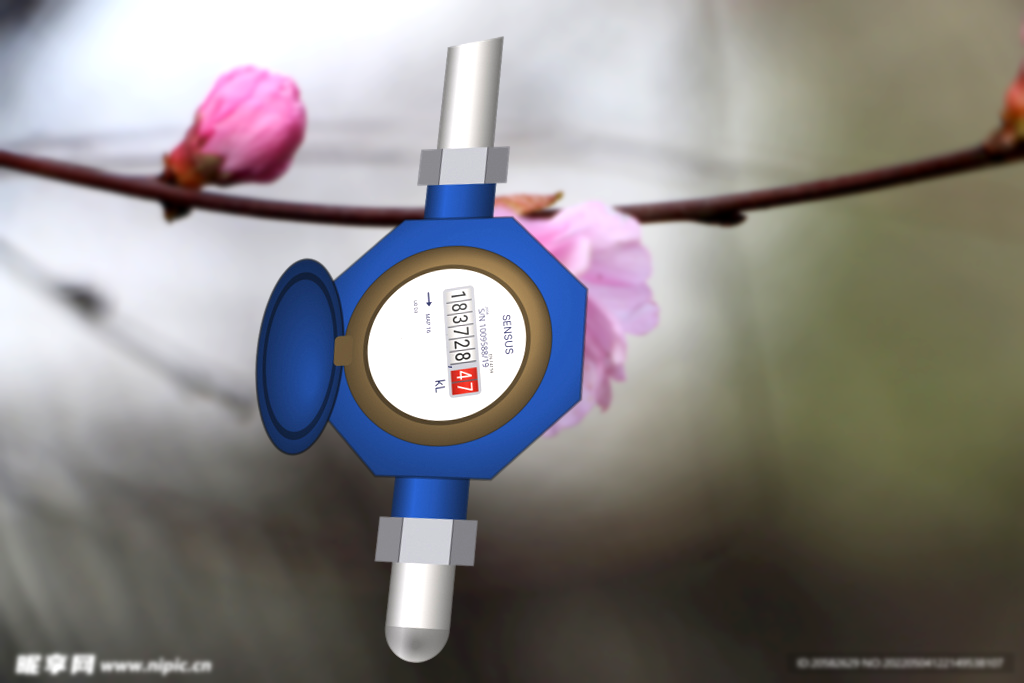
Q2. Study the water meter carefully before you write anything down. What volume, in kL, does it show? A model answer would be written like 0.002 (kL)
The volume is 183728.47 (kL)
